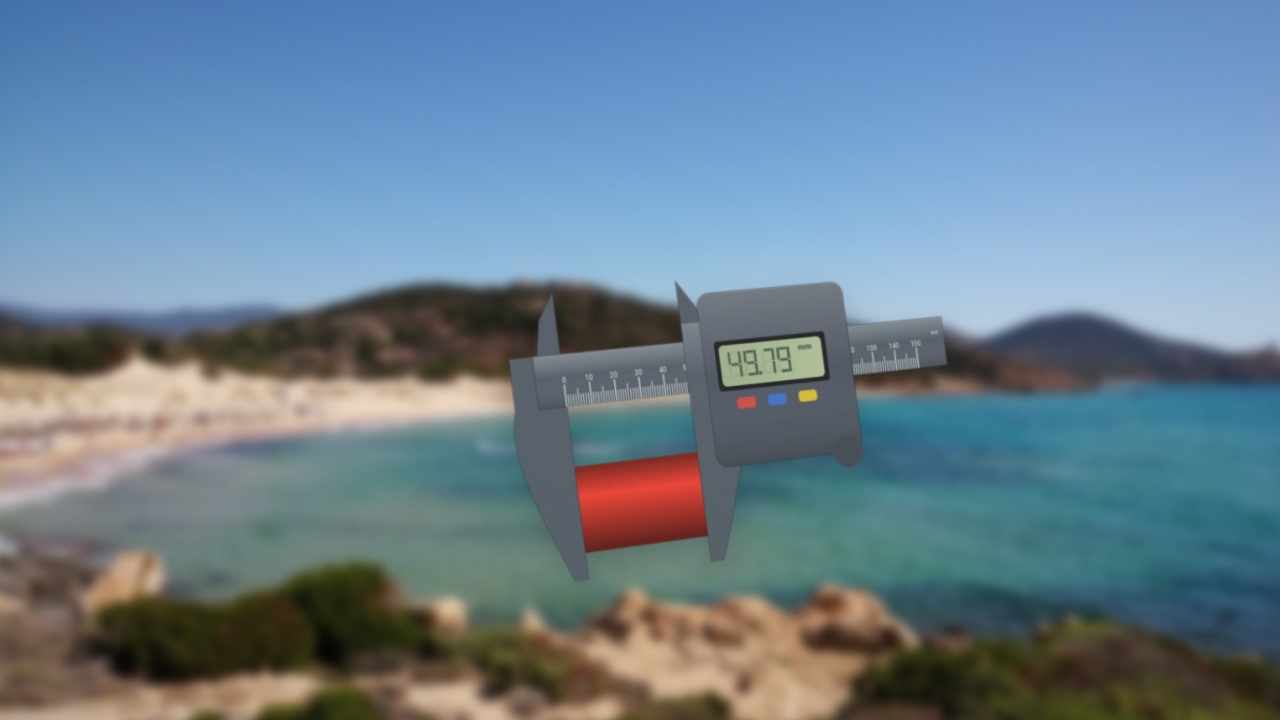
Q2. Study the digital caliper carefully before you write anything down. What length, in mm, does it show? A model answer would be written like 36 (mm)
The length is 49.79 (mm)
